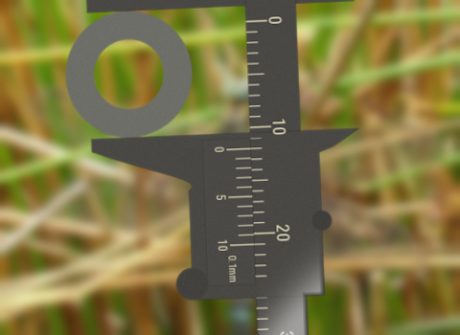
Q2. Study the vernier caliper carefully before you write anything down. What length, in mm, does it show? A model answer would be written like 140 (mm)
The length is 12.0 (mm)
